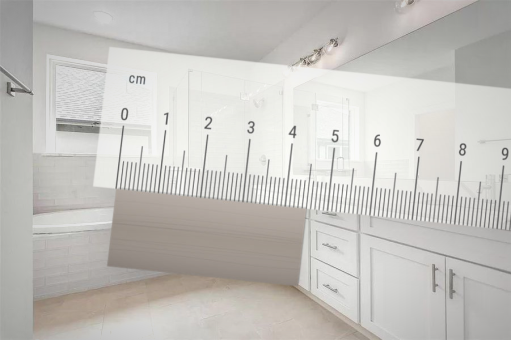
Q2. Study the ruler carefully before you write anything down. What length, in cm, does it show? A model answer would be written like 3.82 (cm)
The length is 4.5 (cm)
